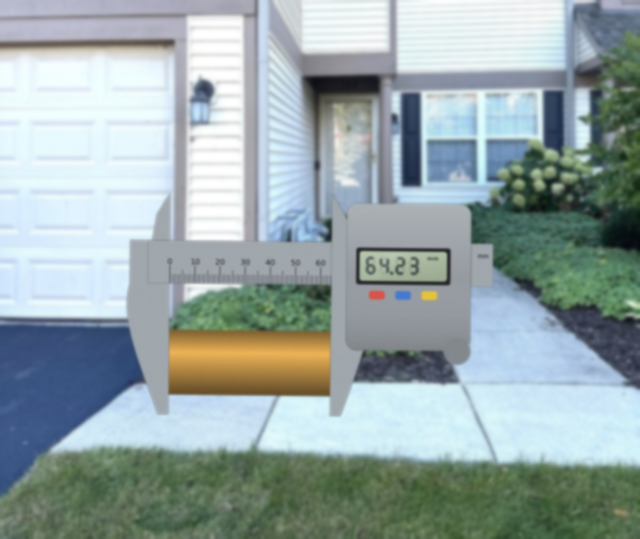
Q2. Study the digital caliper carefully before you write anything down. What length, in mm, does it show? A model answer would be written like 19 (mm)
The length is 64.23 (mm)
